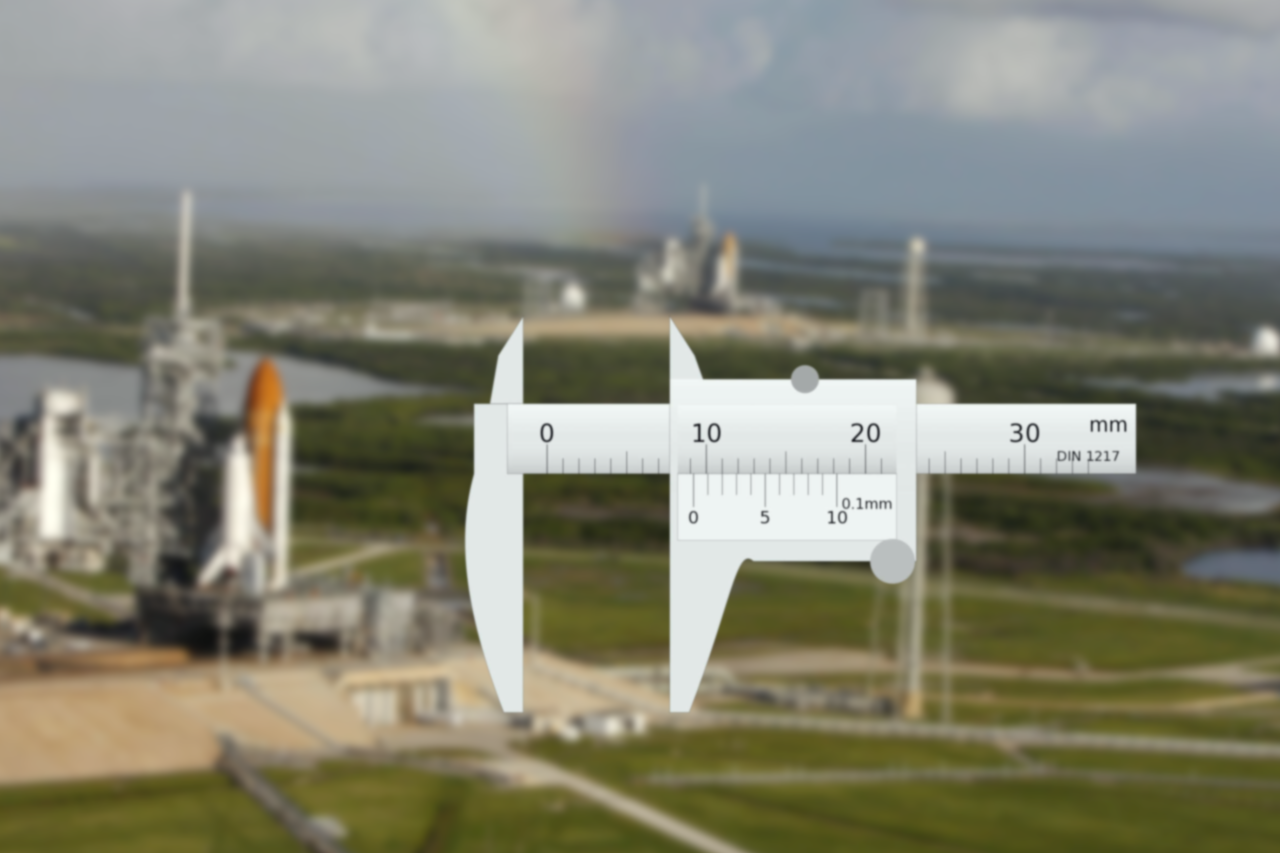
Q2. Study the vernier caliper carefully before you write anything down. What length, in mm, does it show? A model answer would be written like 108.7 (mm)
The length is 9.2 (mm)
